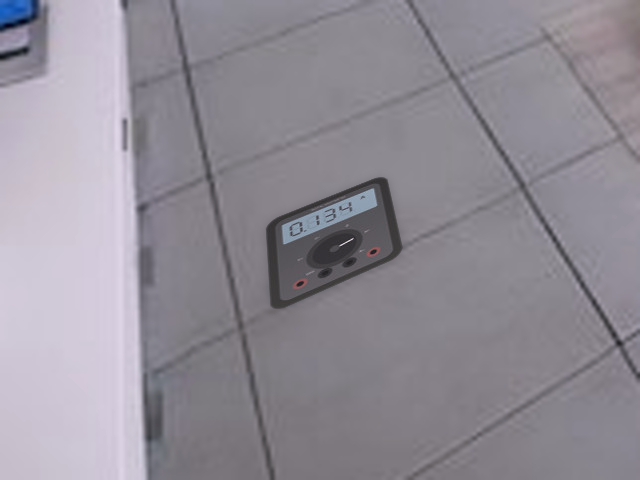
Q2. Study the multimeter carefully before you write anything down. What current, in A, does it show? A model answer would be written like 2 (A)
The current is 0.134 (A)
